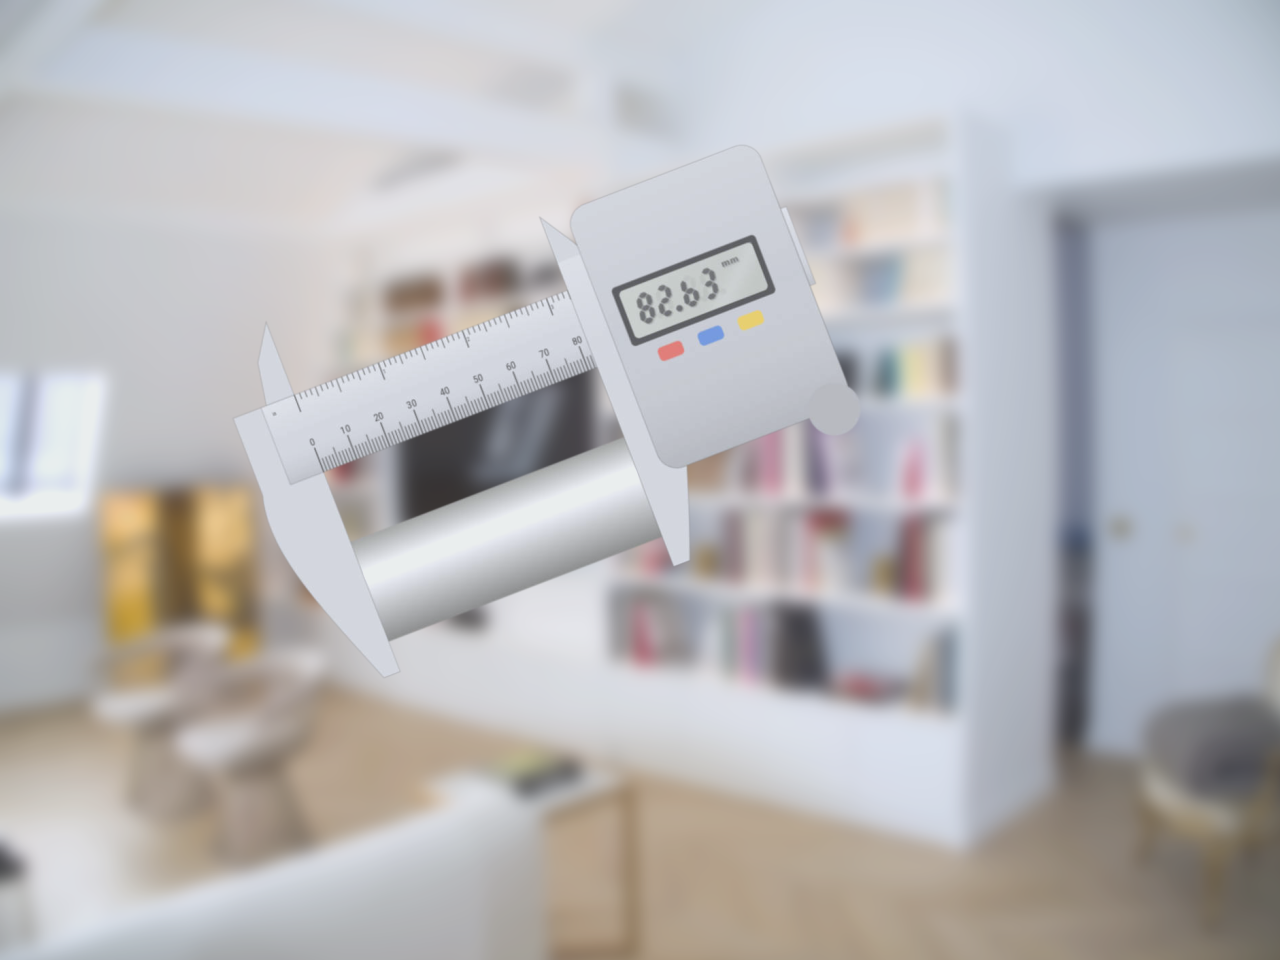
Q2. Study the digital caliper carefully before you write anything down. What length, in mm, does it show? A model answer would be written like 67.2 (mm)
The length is 82.63 (mm)
